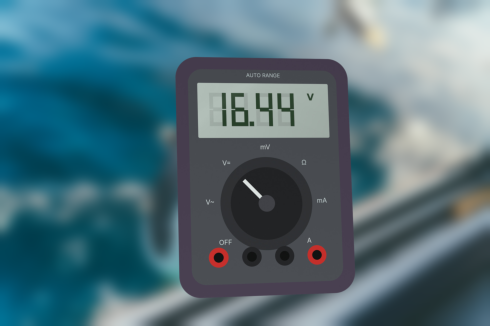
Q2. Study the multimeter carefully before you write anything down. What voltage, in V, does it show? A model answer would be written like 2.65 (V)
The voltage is 16.44 (V)
